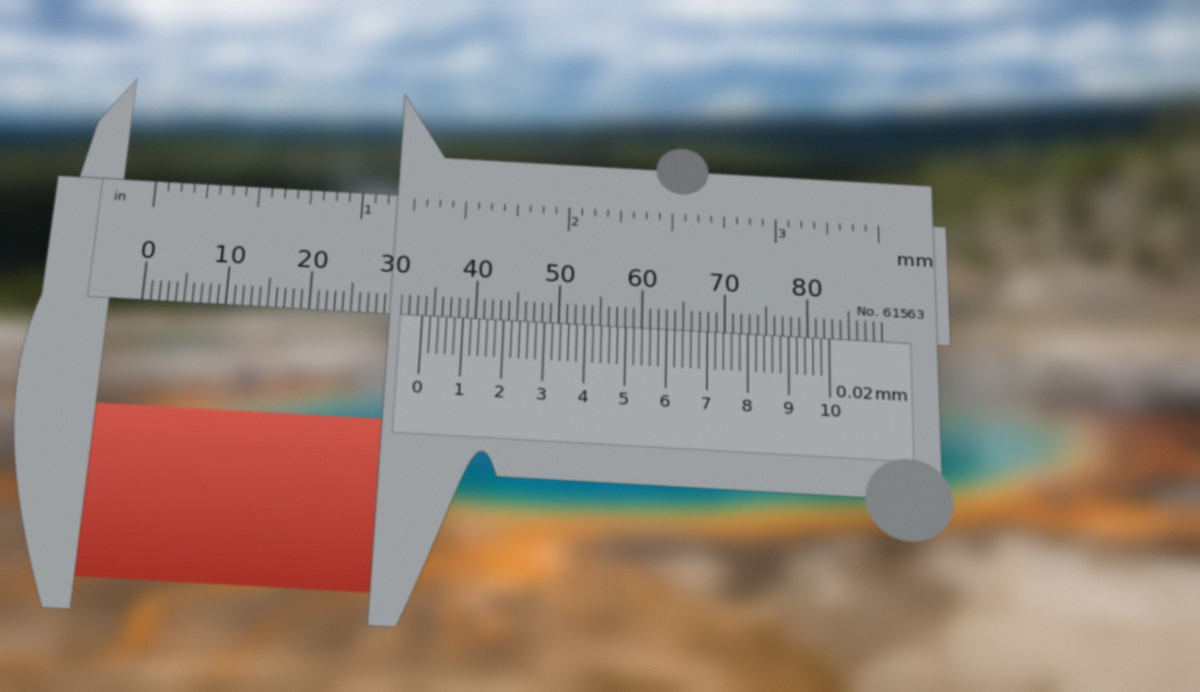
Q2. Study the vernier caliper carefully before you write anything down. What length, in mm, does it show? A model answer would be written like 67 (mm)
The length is 33.6 (mm)
